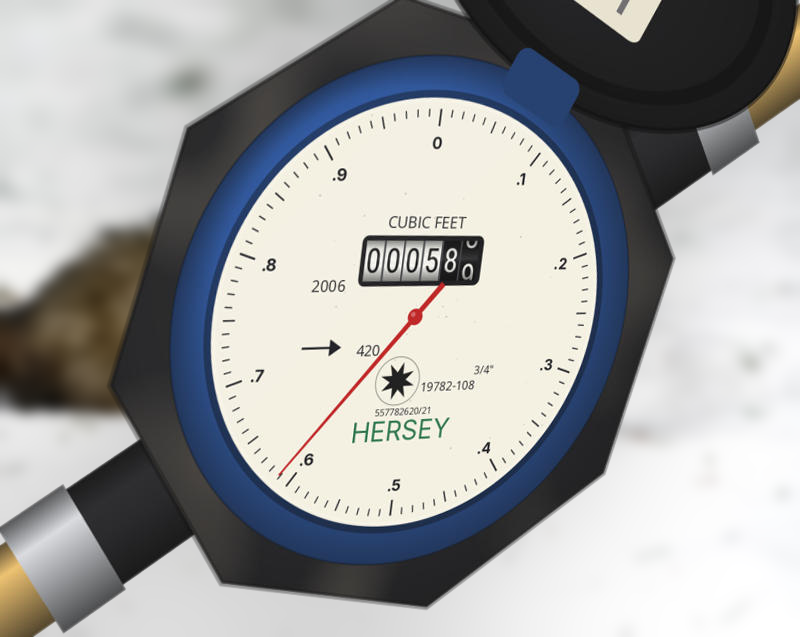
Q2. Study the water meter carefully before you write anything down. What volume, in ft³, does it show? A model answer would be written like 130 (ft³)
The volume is 588.61 (ft³)
